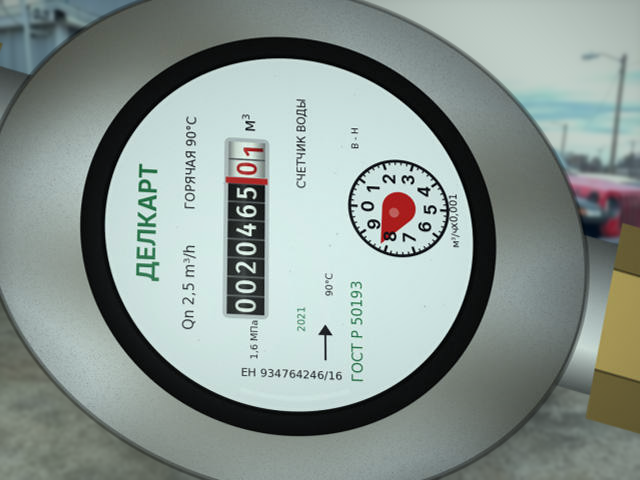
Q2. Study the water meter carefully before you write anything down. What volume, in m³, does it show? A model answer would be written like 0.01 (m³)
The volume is 20465.008 (m³)
